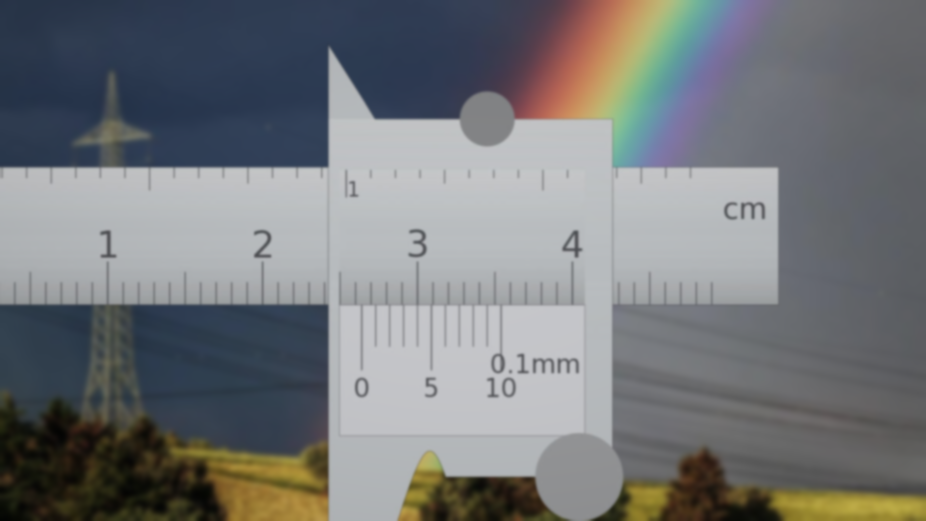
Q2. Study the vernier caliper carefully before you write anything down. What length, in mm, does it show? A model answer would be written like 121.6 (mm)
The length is 26.4 (mm)
